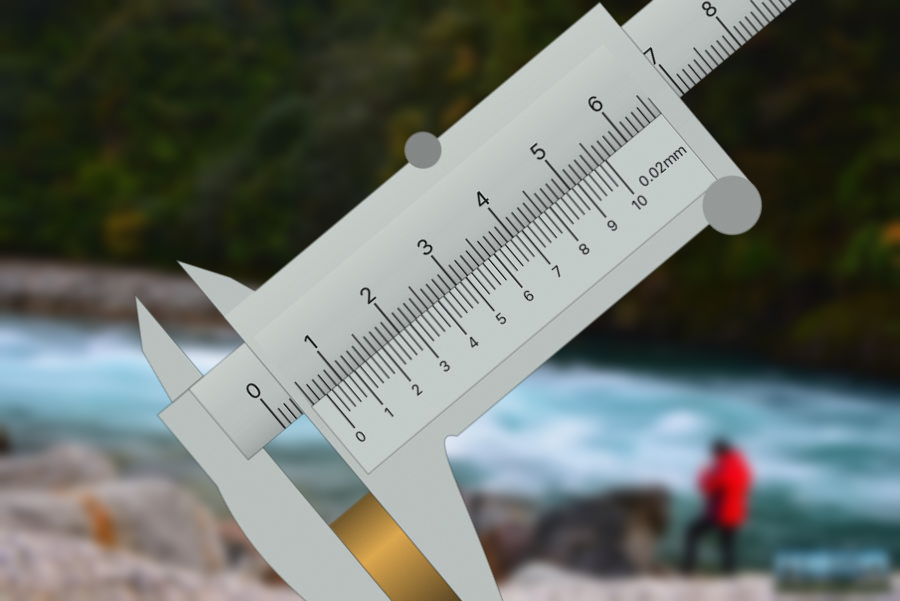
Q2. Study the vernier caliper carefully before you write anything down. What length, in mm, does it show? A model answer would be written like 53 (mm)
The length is 7.2 (mm)
